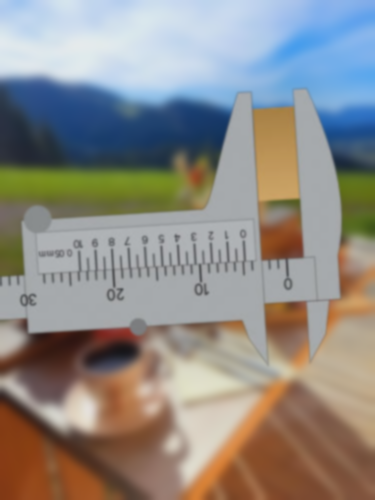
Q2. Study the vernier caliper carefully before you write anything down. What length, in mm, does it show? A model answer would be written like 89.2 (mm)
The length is 4.8 (mm)
